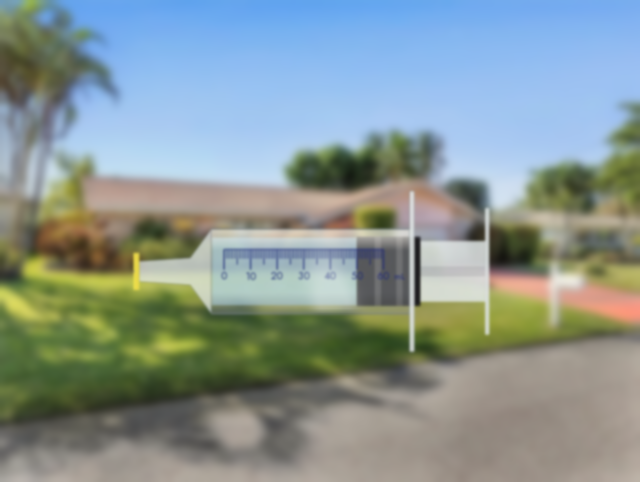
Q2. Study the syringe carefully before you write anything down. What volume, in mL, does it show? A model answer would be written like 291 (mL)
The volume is 50 (mL)
